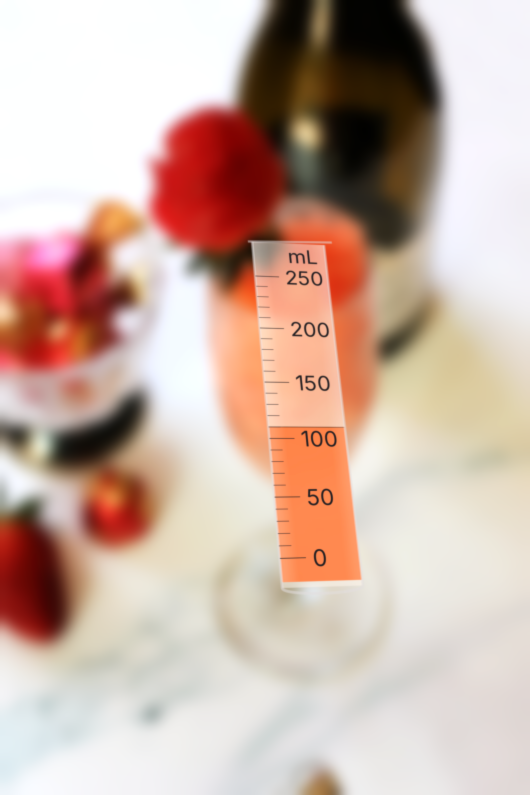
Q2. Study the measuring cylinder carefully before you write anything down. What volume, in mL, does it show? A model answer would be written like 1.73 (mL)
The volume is 110 (mL)
